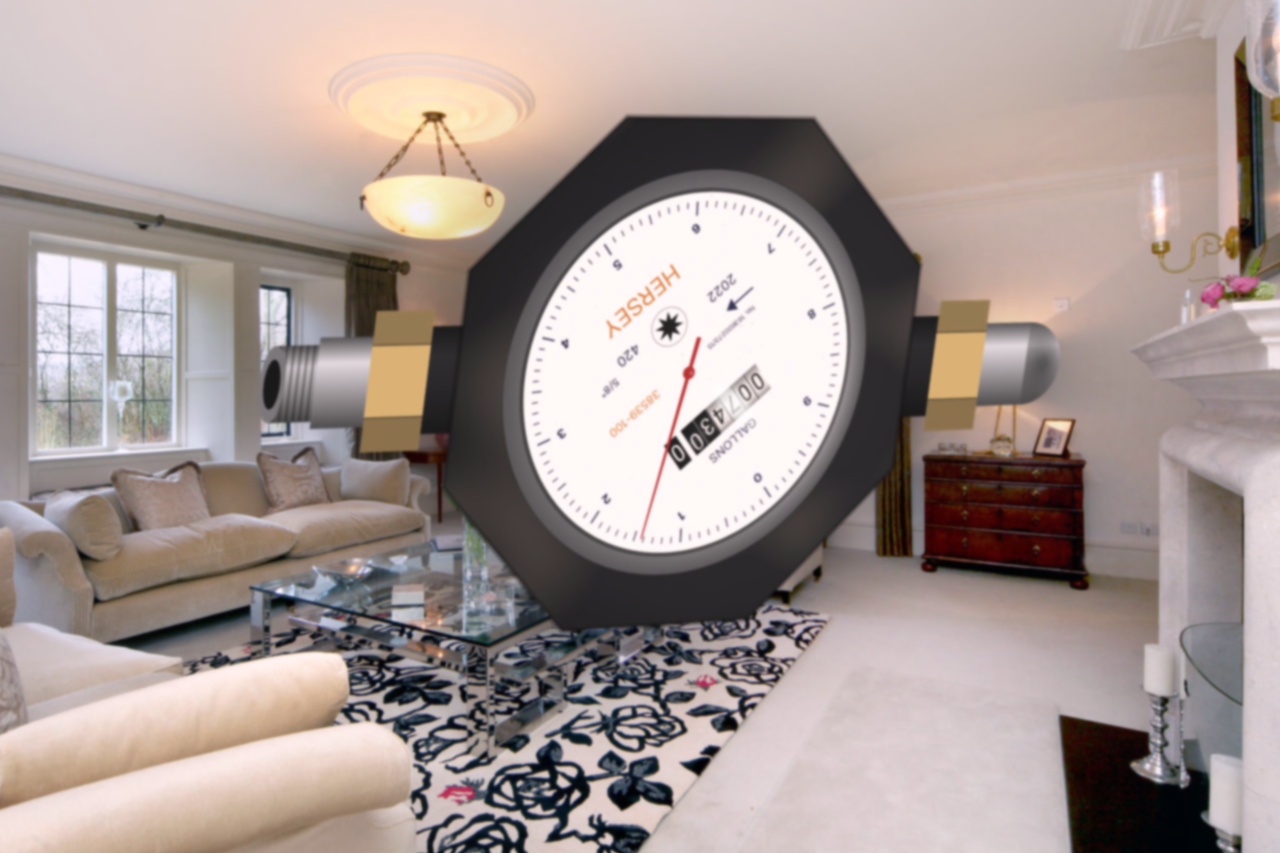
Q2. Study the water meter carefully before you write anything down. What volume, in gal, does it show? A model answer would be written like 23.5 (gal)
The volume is 74301.4 (gal)
